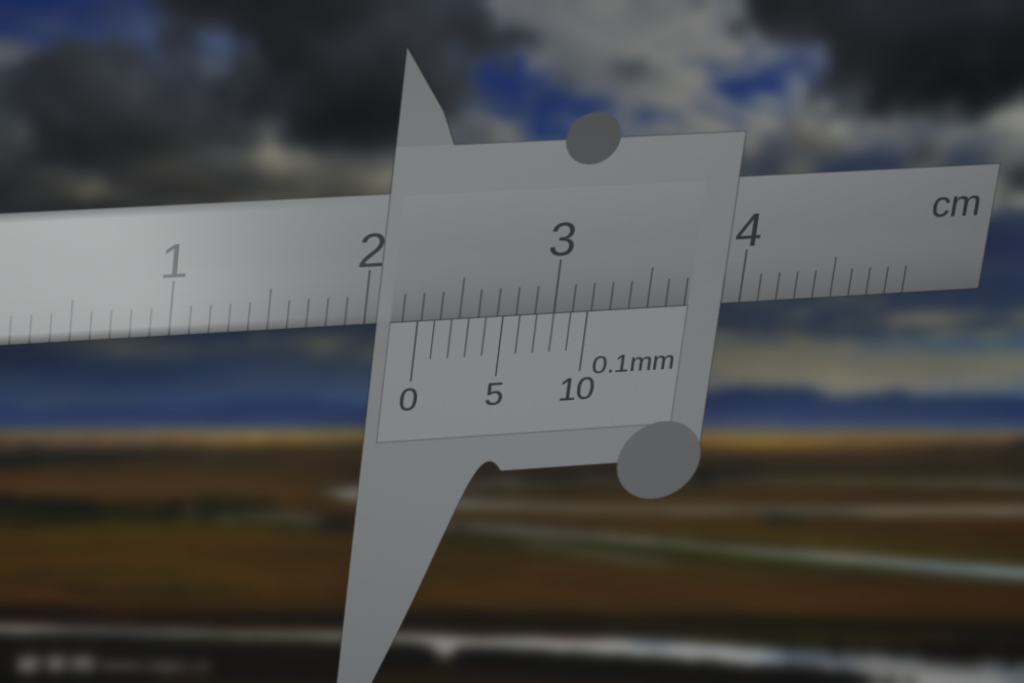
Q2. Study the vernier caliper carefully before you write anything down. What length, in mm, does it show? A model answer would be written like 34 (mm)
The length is 22.8 (mm)
